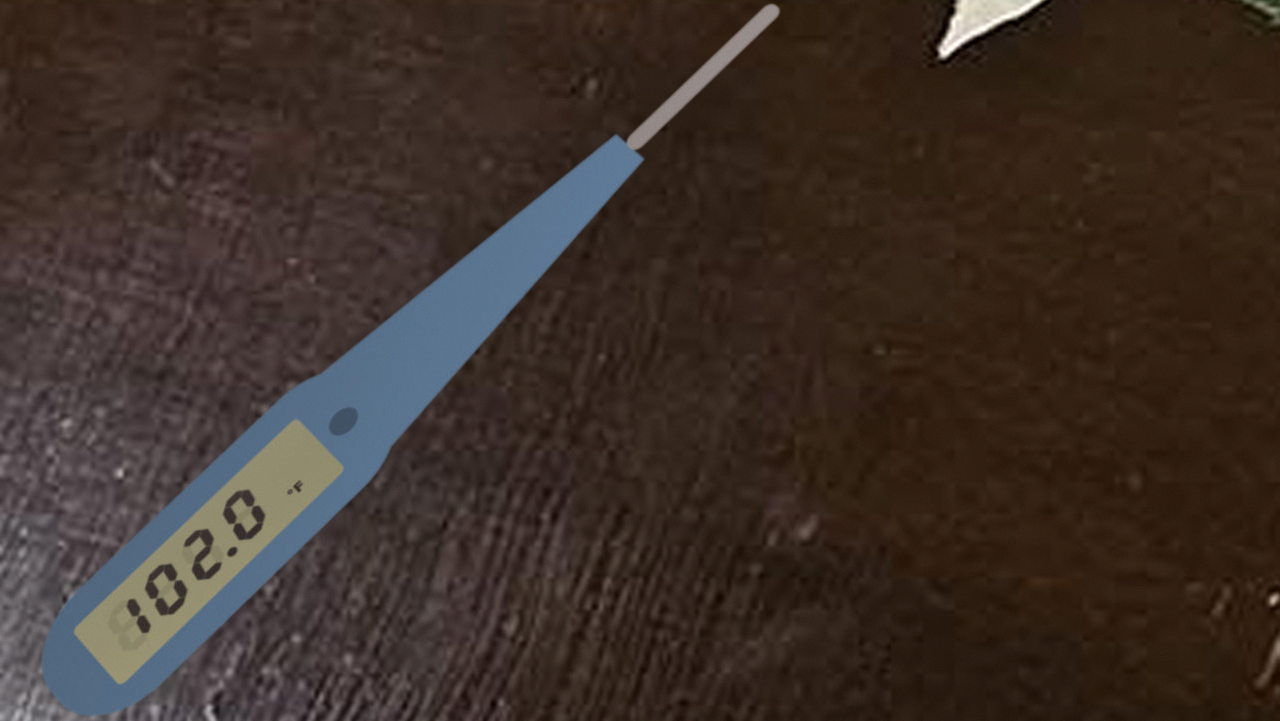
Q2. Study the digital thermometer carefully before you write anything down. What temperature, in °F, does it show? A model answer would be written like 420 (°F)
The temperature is 102.0 (°F)
